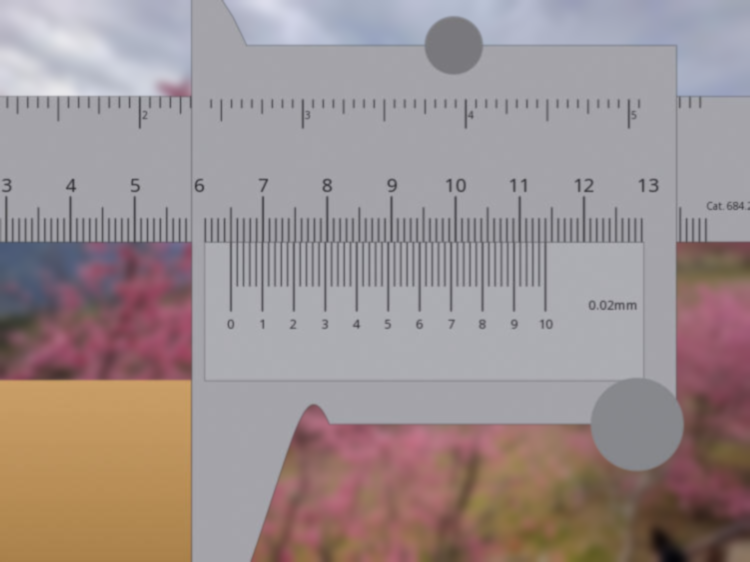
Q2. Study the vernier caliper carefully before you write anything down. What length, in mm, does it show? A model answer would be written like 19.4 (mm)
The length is 65.0 (mm)
